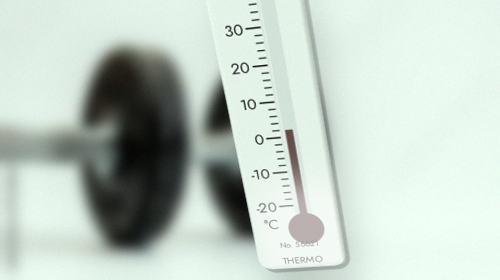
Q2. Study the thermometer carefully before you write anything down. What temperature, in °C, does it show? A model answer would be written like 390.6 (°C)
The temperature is 2 (°C)
